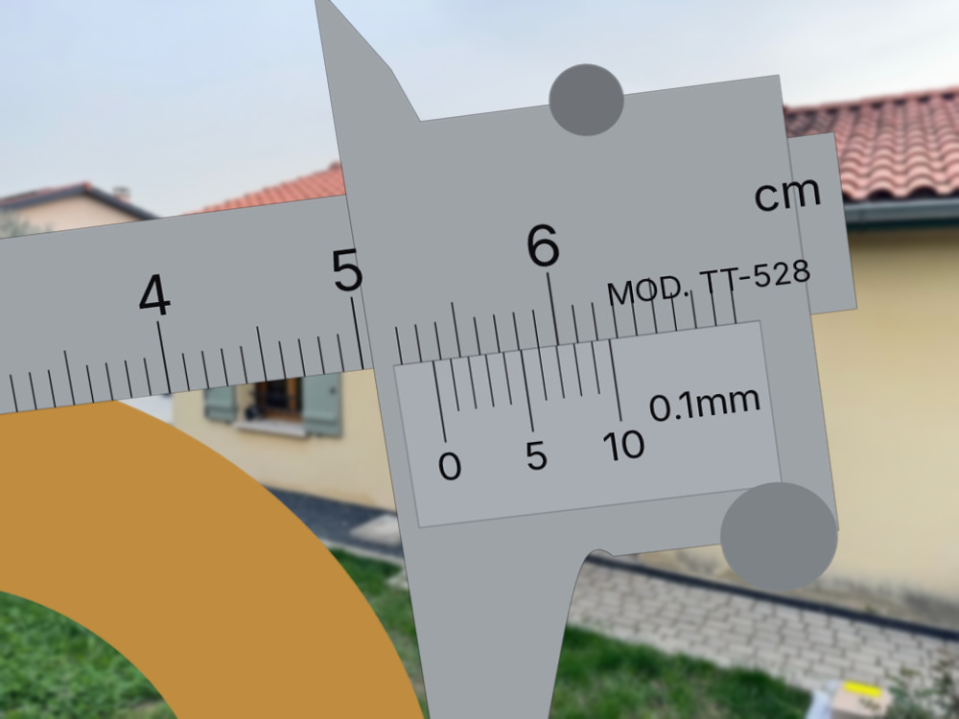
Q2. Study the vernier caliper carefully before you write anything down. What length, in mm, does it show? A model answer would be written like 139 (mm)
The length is 53.6 (mm)
